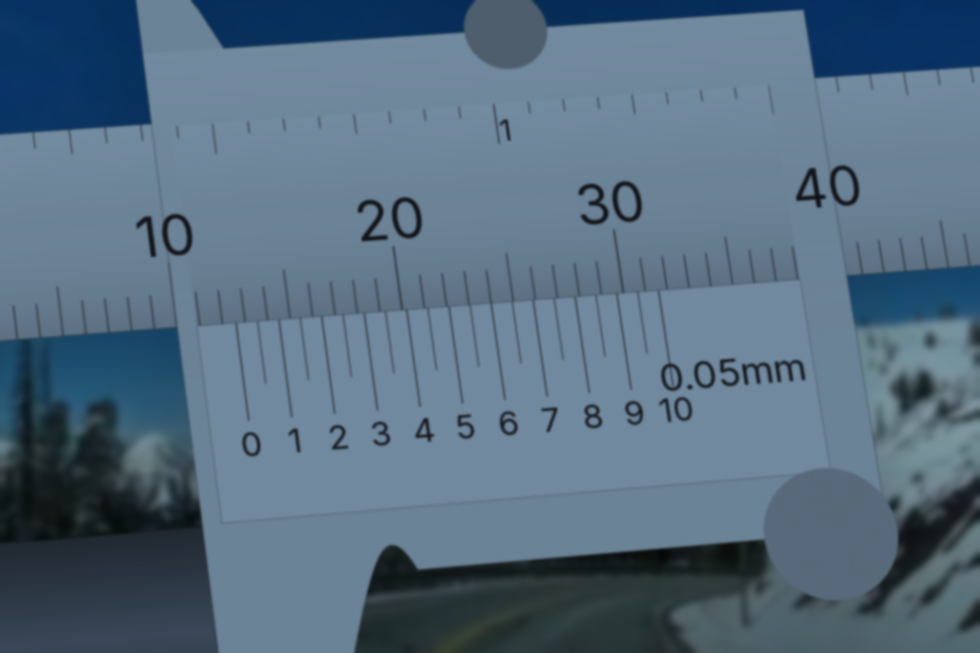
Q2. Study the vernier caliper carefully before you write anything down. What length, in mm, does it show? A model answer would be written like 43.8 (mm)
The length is 12.6 (mm)
